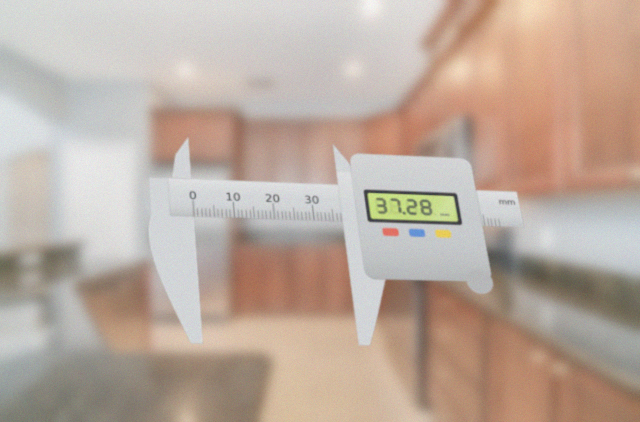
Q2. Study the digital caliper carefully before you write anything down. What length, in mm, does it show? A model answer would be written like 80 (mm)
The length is 37.28 (mm)
